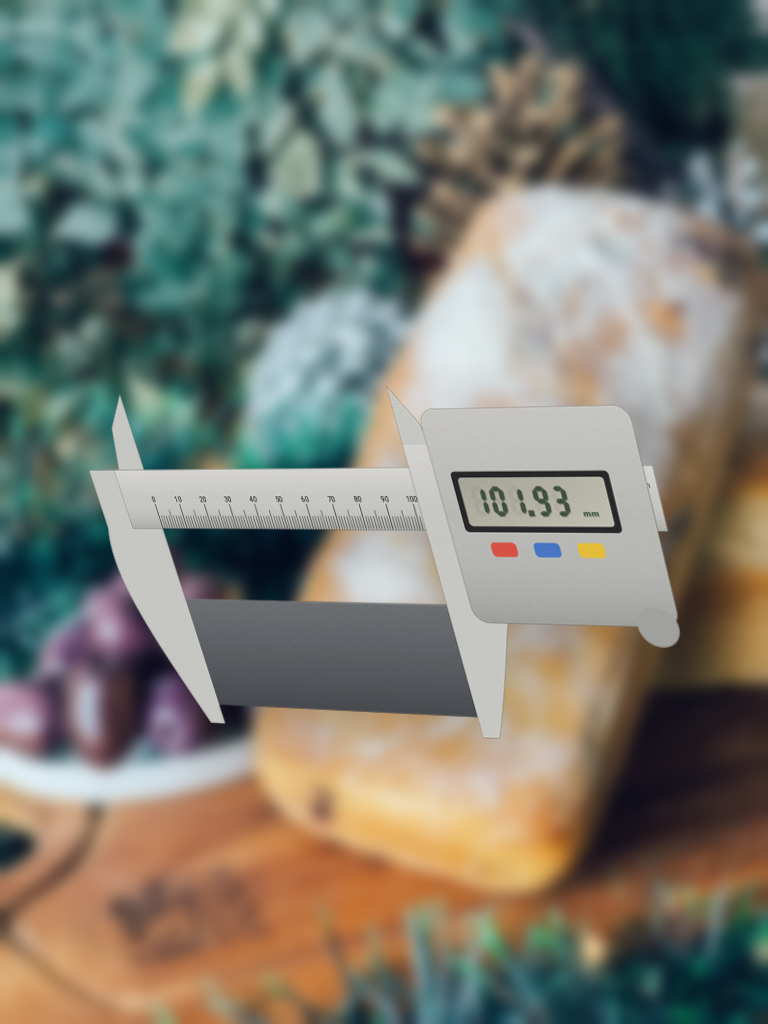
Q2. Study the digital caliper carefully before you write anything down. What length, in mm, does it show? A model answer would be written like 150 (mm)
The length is 101.93 (mm)
